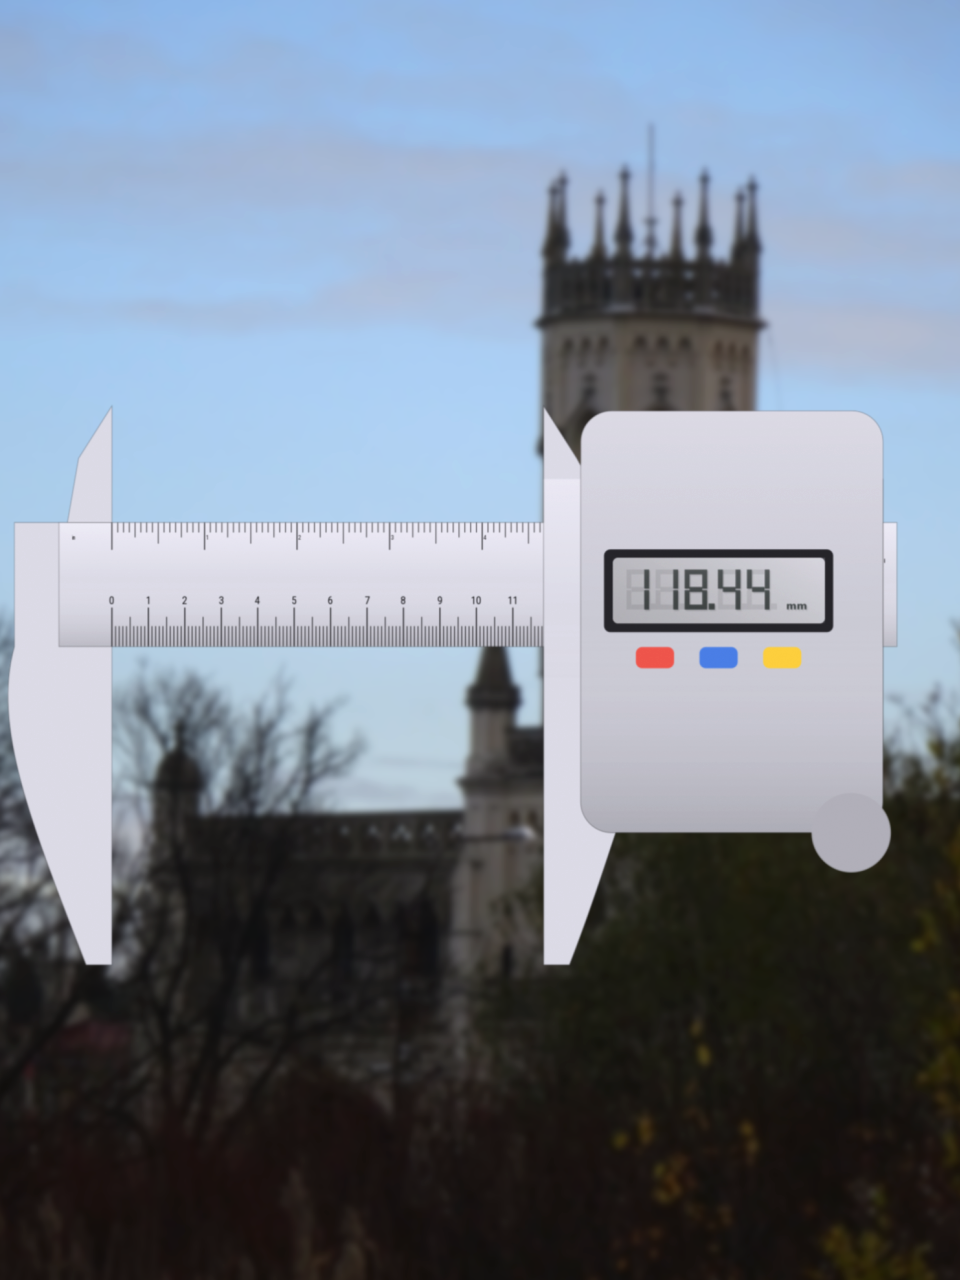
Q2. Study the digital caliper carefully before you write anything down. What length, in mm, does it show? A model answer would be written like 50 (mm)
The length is 118.44 (mm)
